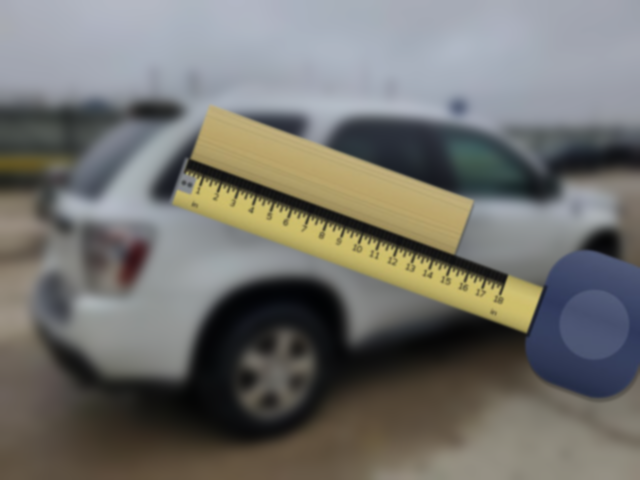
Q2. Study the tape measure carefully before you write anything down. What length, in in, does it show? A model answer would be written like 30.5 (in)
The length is 15 (in)
